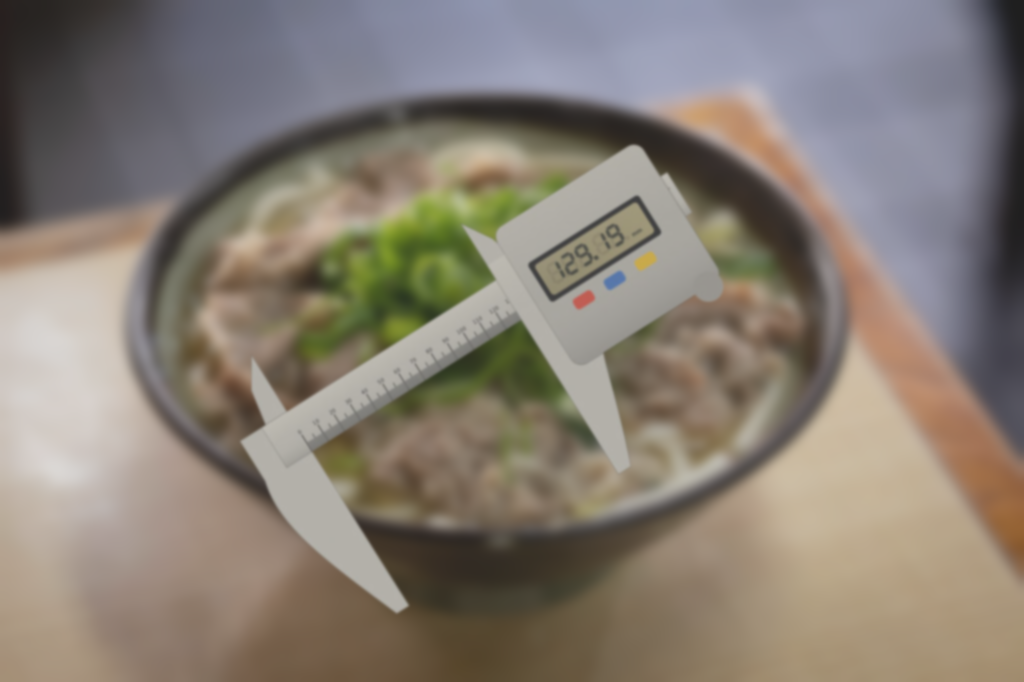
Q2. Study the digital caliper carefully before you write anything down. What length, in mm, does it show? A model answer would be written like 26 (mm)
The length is 129.19 (mm)
